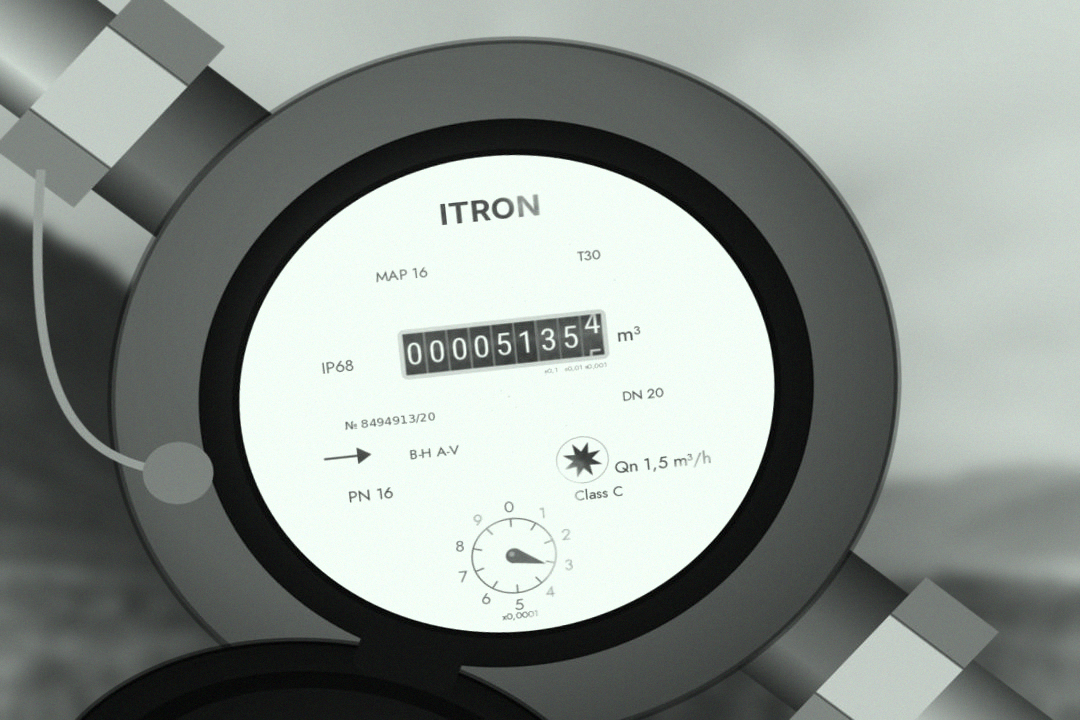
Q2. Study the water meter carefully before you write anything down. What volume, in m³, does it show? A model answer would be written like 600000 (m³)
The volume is 51.3543 (m³)
